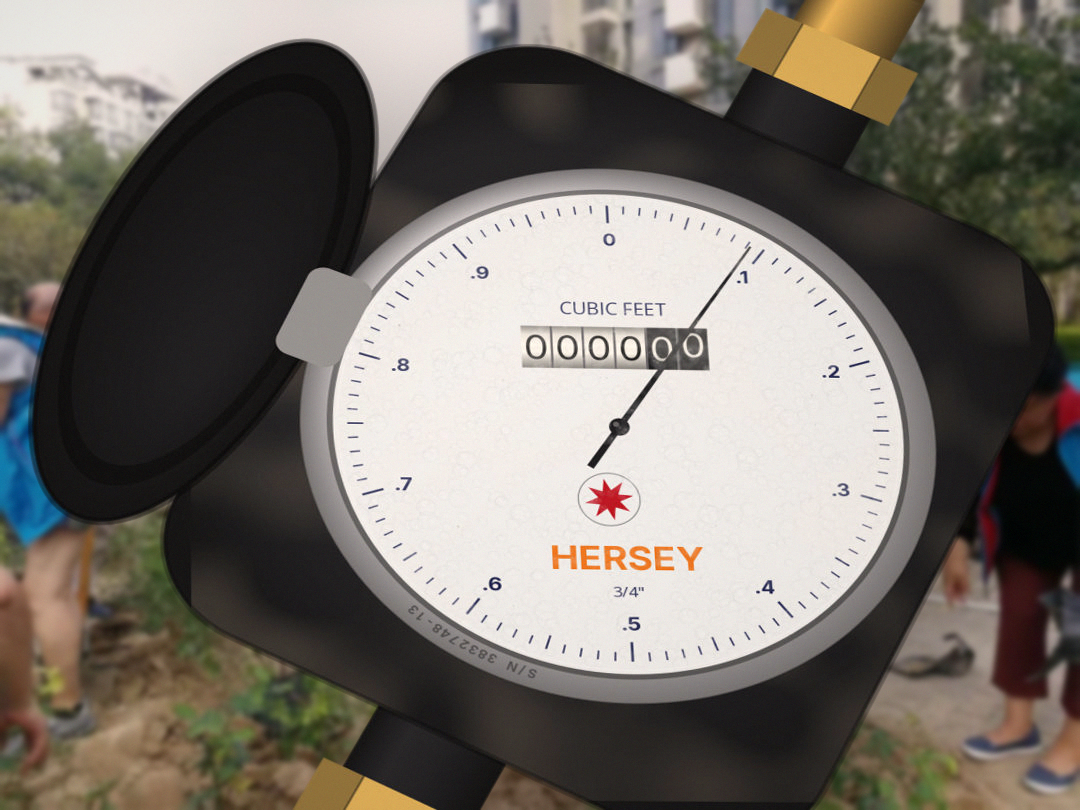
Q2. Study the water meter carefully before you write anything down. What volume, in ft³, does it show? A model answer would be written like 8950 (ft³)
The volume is 0.09 (ft³)
